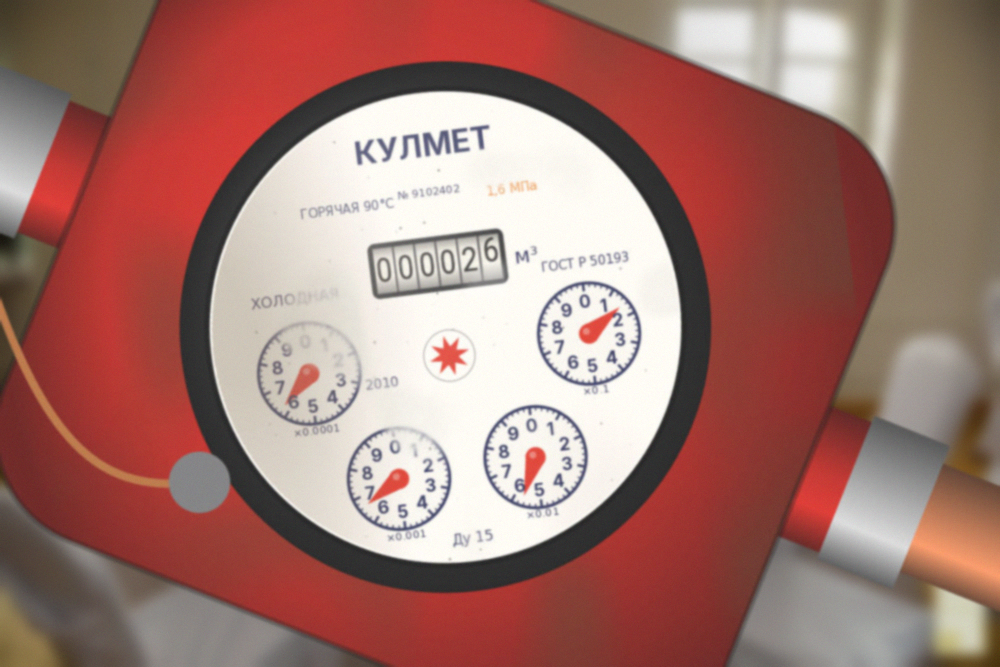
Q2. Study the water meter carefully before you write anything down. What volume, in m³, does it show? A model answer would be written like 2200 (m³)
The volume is 26.1566 (m³)
